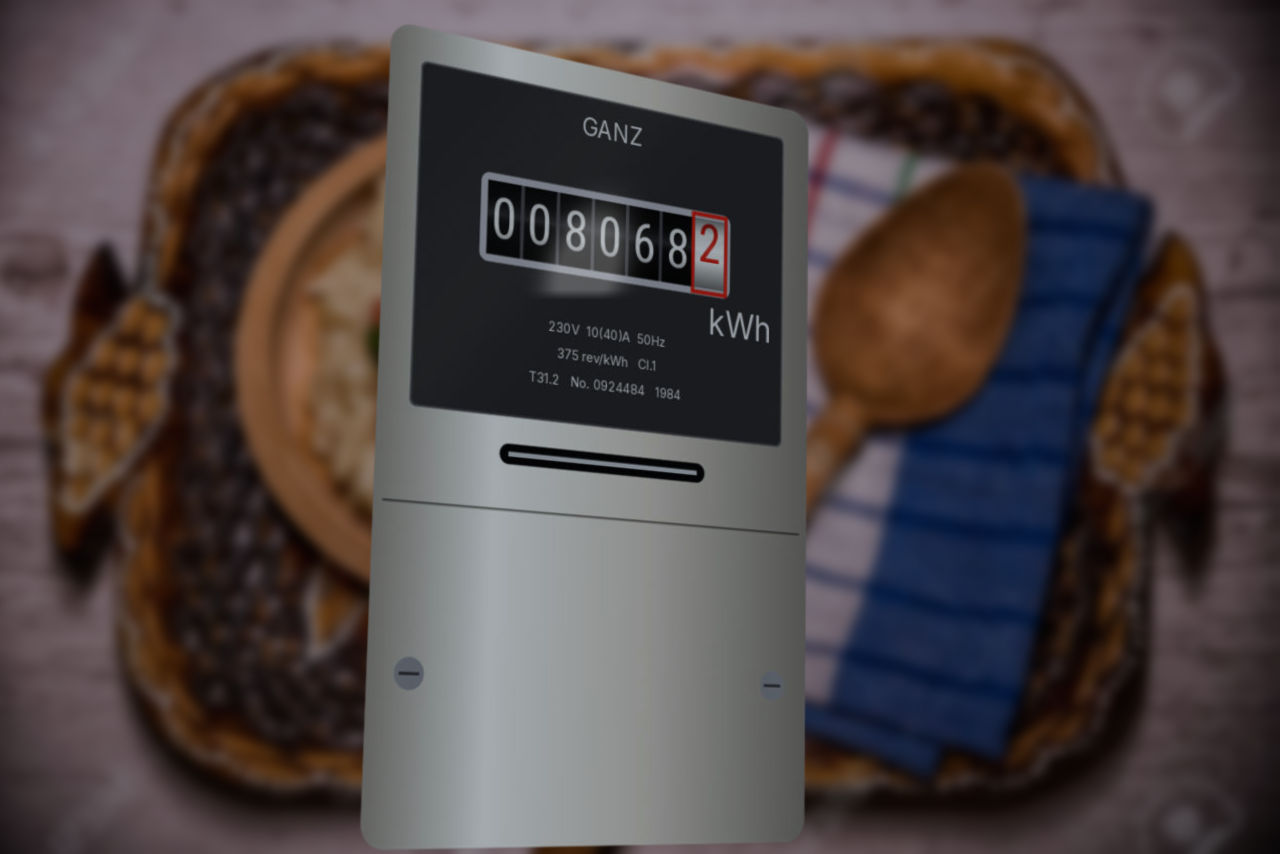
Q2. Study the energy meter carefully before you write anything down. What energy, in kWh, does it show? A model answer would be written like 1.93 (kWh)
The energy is 8068.2 (kWh)
